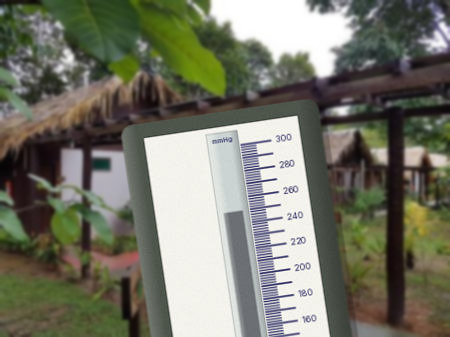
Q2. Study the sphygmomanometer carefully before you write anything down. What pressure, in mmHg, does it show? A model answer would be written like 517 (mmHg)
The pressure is 250 (mmHg)
